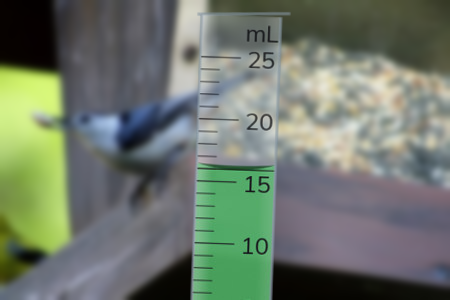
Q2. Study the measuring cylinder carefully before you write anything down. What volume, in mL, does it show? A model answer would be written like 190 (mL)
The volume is 16 (mL)
